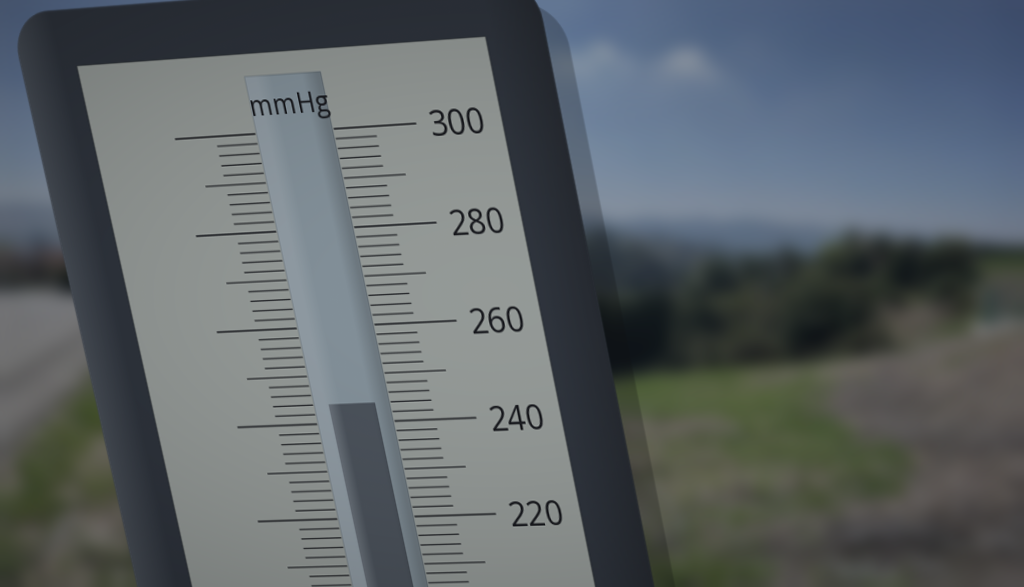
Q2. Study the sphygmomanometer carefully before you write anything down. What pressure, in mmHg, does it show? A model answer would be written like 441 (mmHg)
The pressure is 244 (mmHg)
